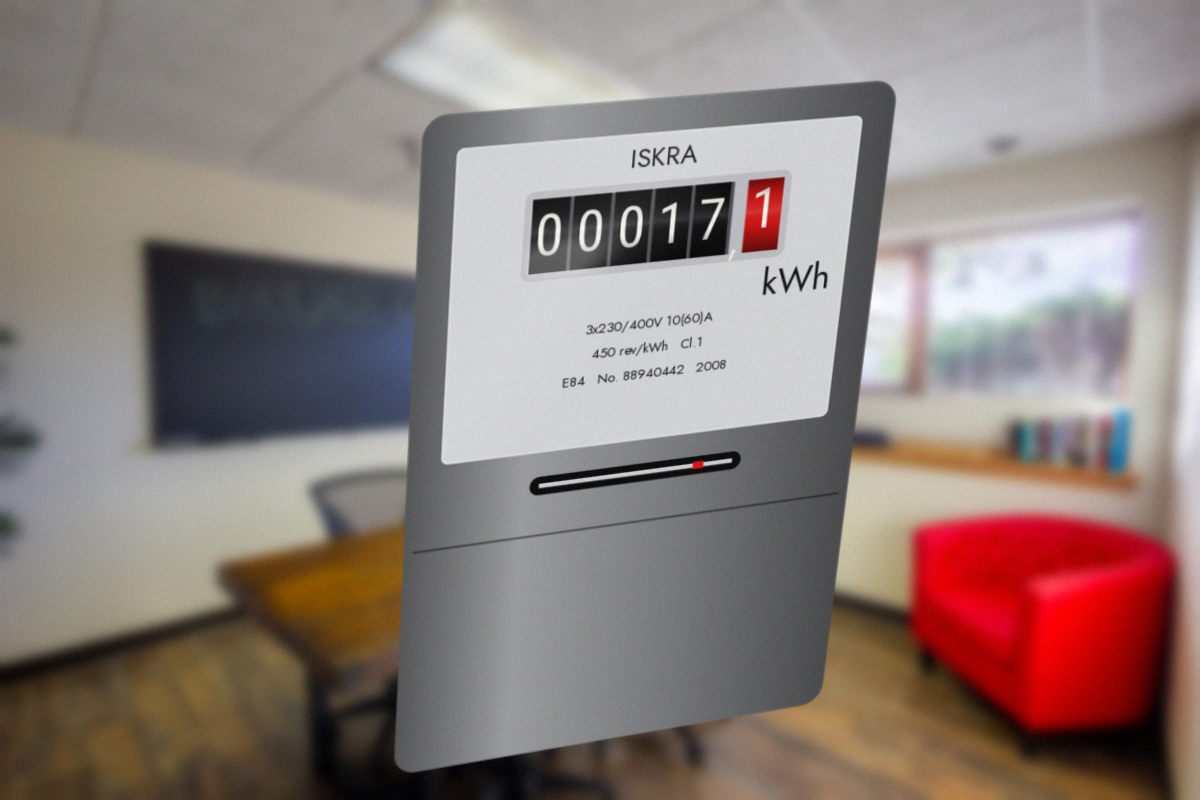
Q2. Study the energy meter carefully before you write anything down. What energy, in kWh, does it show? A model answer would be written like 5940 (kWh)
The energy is 17.1 (kWh)
